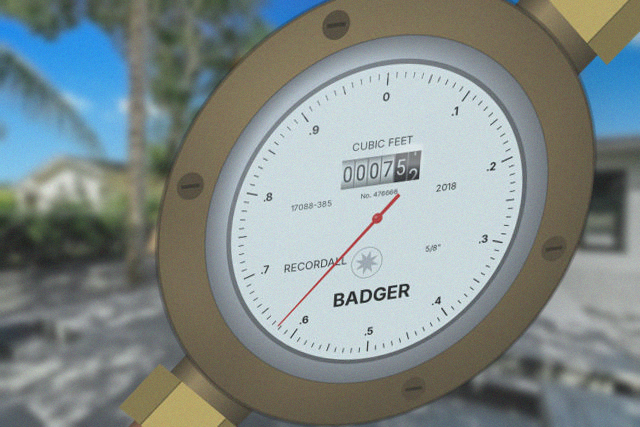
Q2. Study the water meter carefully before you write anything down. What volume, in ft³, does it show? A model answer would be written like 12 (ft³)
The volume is 751.62 (ft³)
